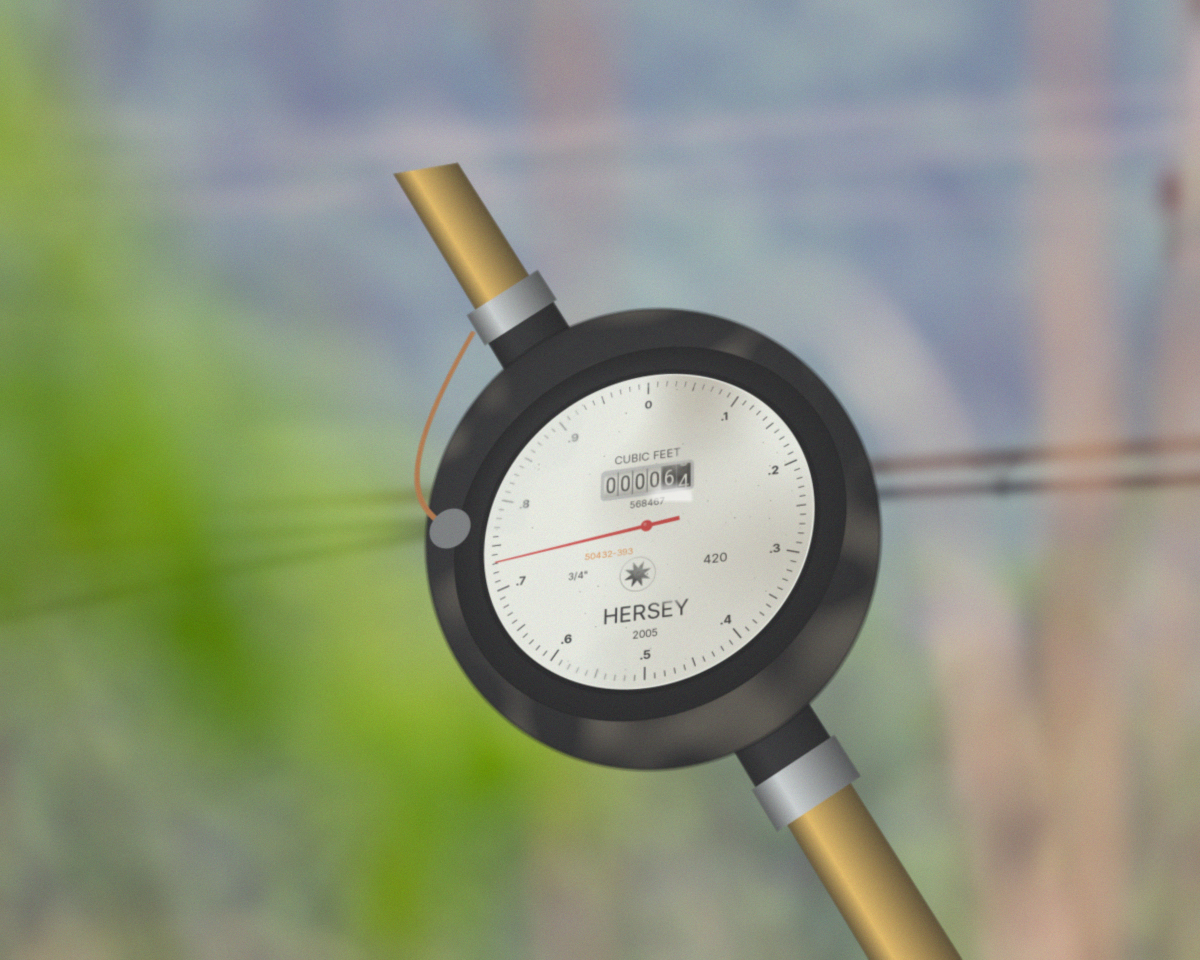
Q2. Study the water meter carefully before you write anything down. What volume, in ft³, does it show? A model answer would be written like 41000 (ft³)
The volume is 63.73 (ft³)
